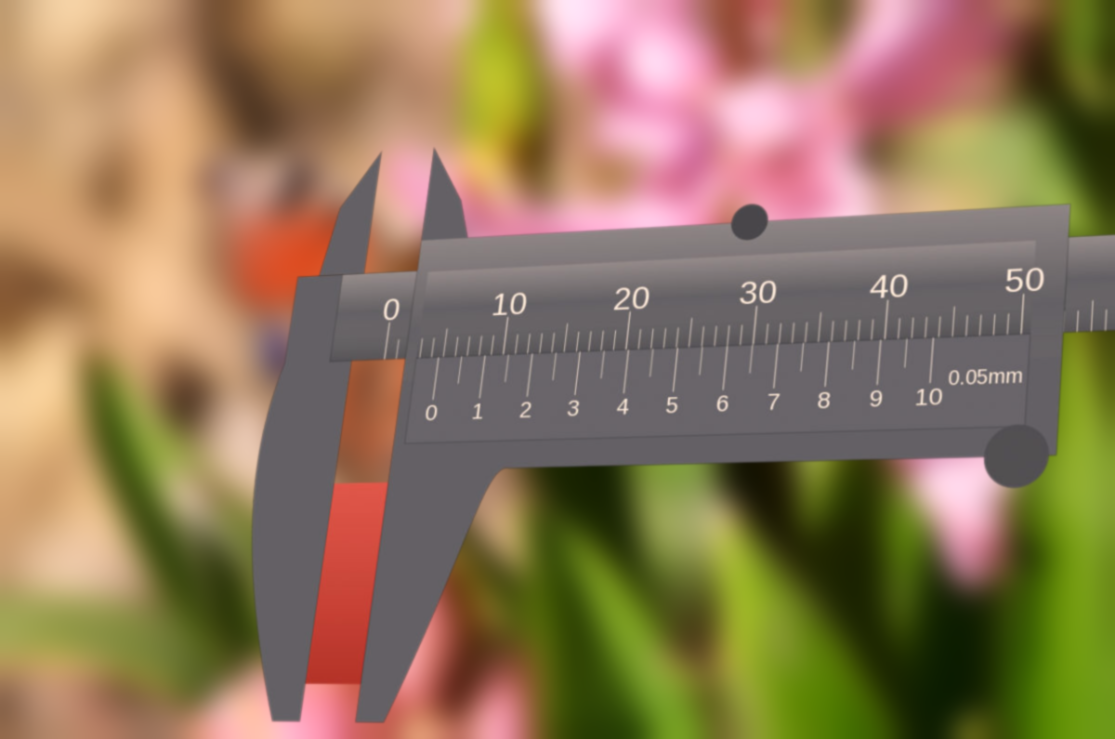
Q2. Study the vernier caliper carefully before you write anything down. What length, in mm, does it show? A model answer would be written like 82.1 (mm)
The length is 4.6 (mm)
